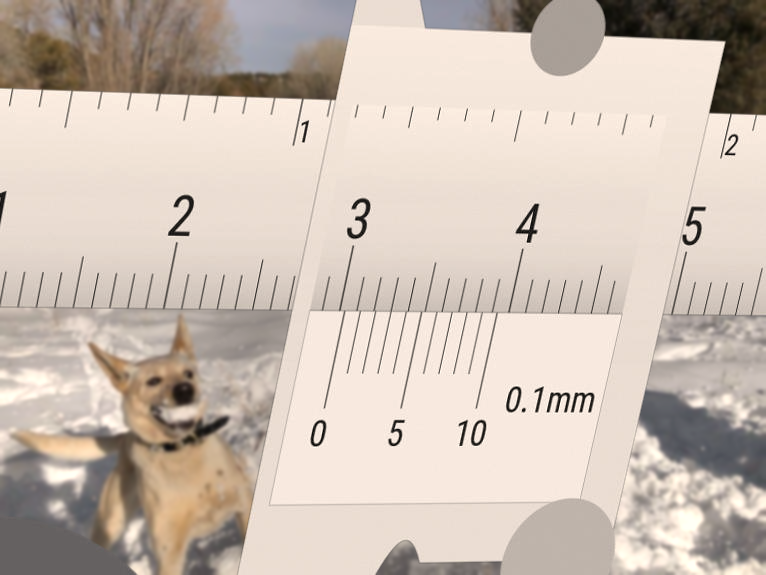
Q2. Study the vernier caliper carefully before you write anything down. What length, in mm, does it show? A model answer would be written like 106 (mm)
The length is 30.3 (mm)
